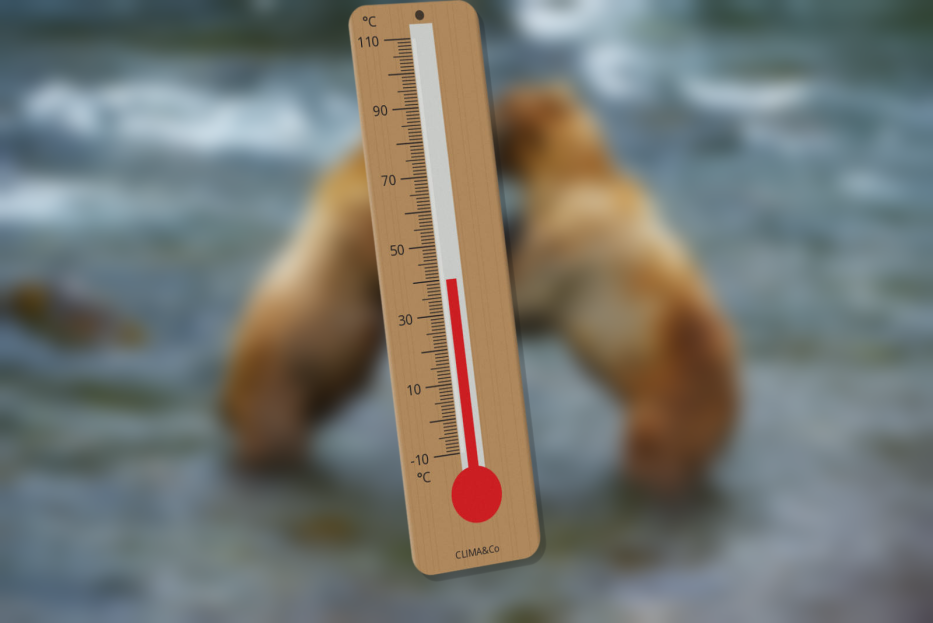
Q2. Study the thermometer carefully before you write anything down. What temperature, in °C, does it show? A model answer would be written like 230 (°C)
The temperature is 40 (°C)
